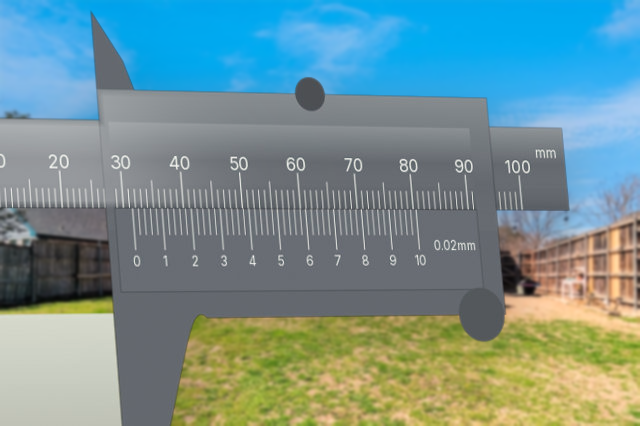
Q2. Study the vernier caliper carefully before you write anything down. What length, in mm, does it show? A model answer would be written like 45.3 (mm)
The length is 31.5 (mm)
